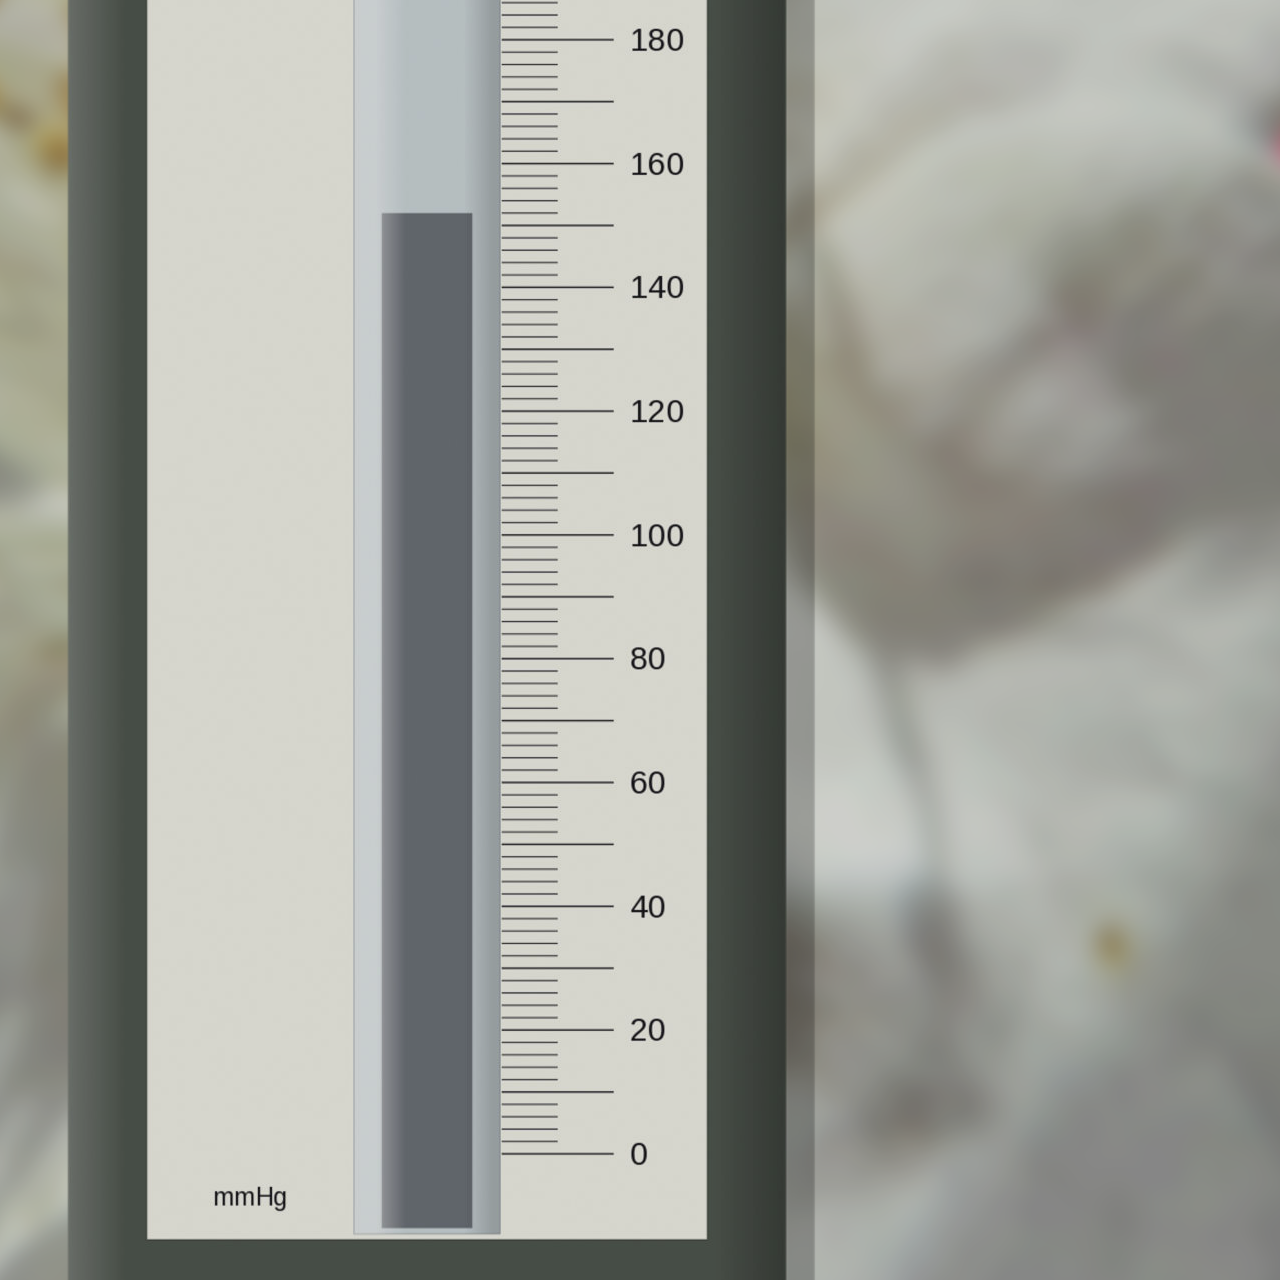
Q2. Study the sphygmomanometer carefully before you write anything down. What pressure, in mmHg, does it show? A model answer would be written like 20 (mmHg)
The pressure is 152 (mmHg)
